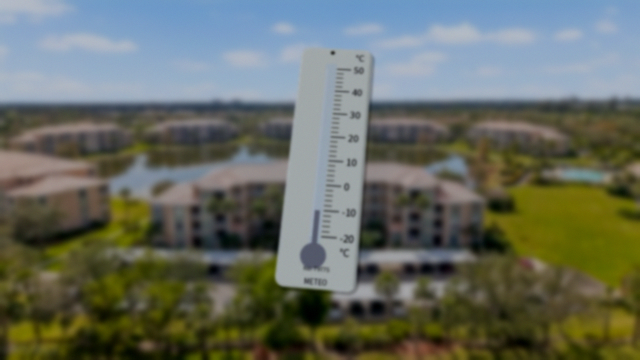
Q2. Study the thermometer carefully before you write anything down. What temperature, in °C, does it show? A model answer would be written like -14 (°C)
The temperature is -10 (°C)
